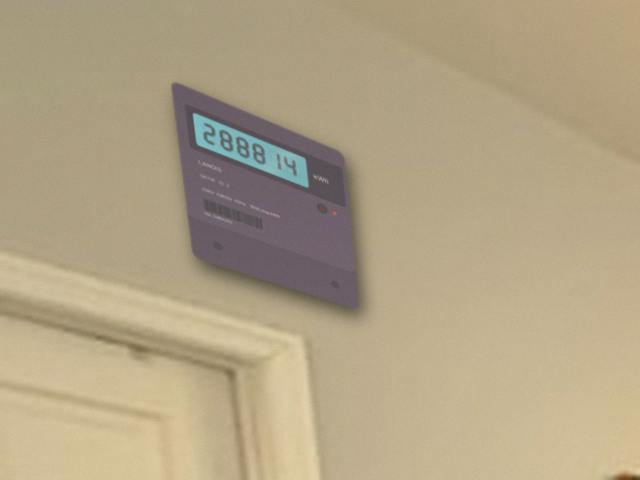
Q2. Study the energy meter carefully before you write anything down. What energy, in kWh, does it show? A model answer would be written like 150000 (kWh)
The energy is 288814 (kWh)
